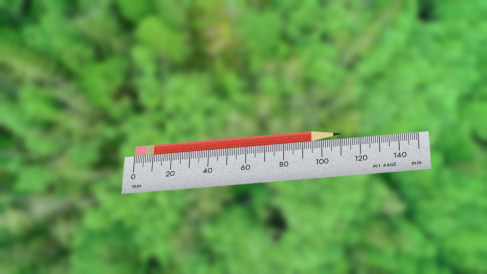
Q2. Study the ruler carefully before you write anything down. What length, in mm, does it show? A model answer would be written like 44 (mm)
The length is 110 (mm)
